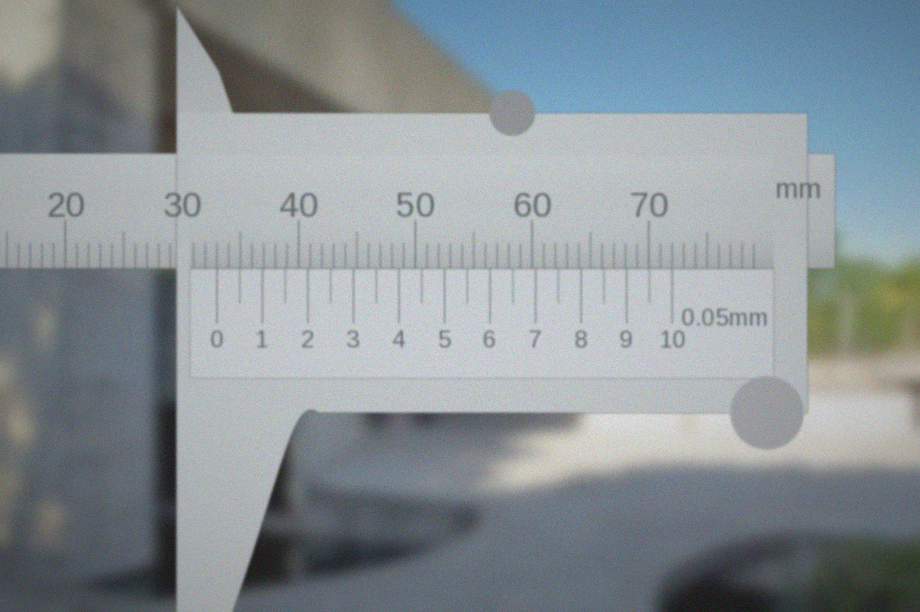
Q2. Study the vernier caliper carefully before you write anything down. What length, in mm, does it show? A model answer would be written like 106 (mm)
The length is 33.0 (mm)
